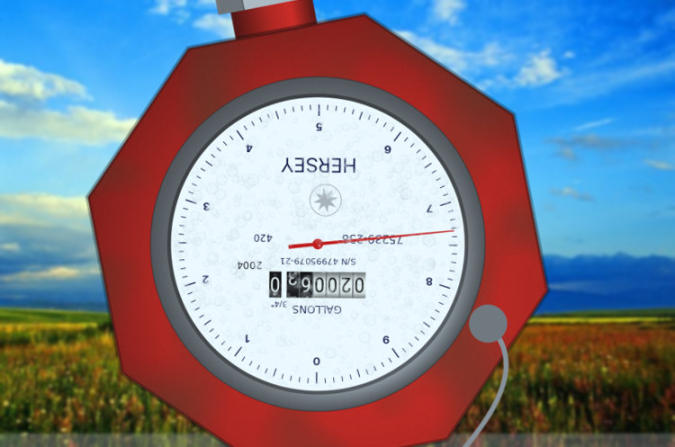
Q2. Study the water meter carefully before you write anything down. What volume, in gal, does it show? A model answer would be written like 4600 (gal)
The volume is 200627.3 (gal)
